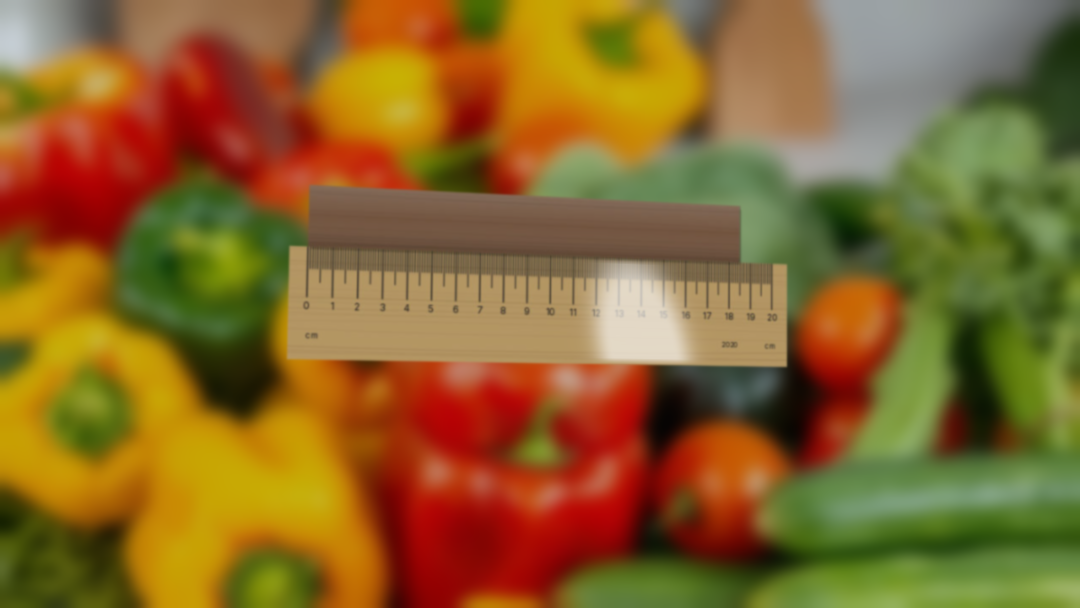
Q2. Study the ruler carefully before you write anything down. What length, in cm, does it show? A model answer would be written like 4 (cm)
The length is 18.5 (cm)
